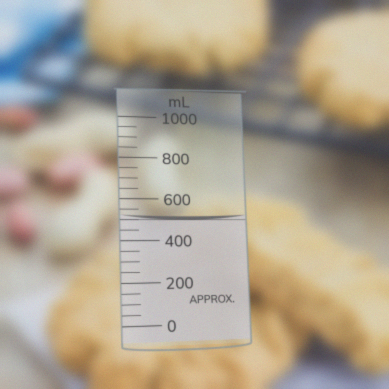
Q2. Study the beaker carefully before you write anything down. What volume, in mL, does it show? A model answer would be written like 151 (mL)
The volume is 500 (mL)
